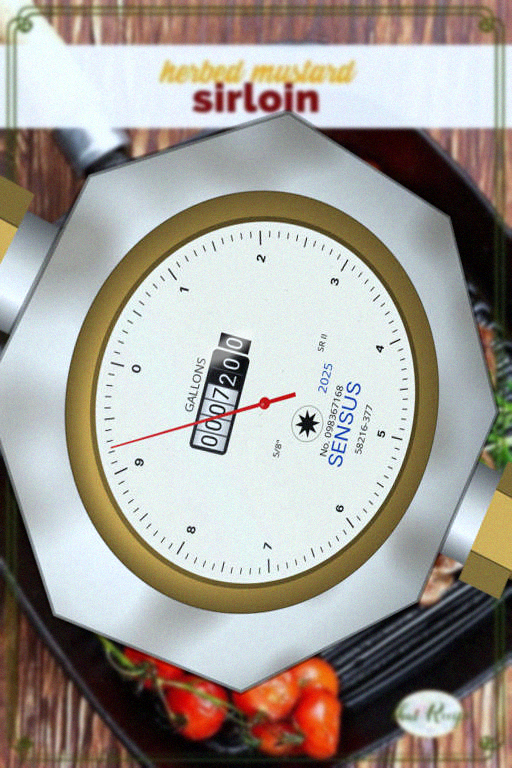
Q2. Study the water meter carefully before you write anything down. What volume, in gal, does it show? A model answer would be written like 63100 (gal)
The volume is 7199.2 (gal)
